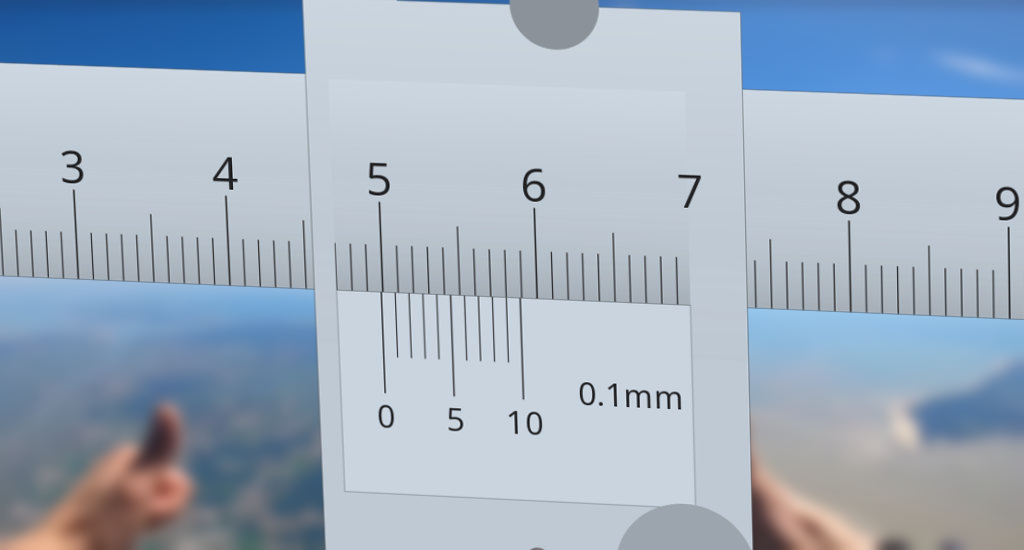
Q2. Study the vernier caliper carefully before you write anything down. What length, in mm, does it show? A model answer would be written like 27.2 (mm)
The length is 49.9 (mm)
